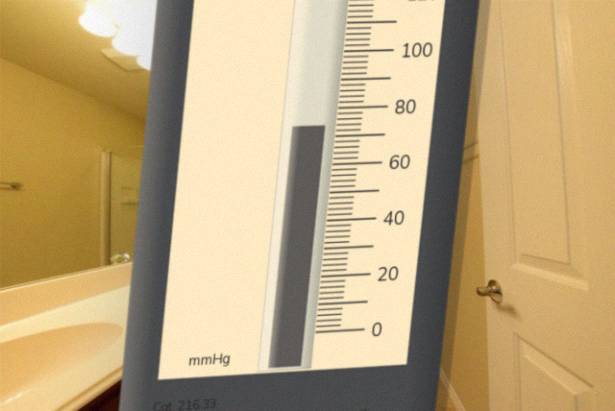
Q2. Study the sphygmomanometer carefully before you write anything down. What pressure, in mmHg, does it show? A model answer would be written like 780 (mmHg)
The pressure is 74 (mmHg)
